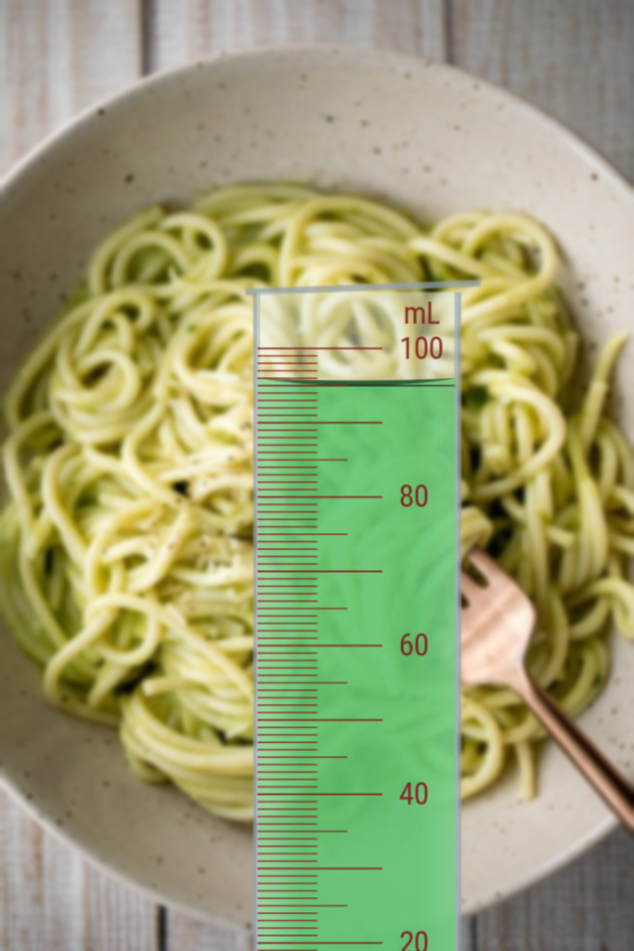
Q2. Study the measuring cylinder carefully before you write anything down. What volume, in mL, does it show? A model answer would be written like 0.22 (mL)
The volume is 95 (mL)
